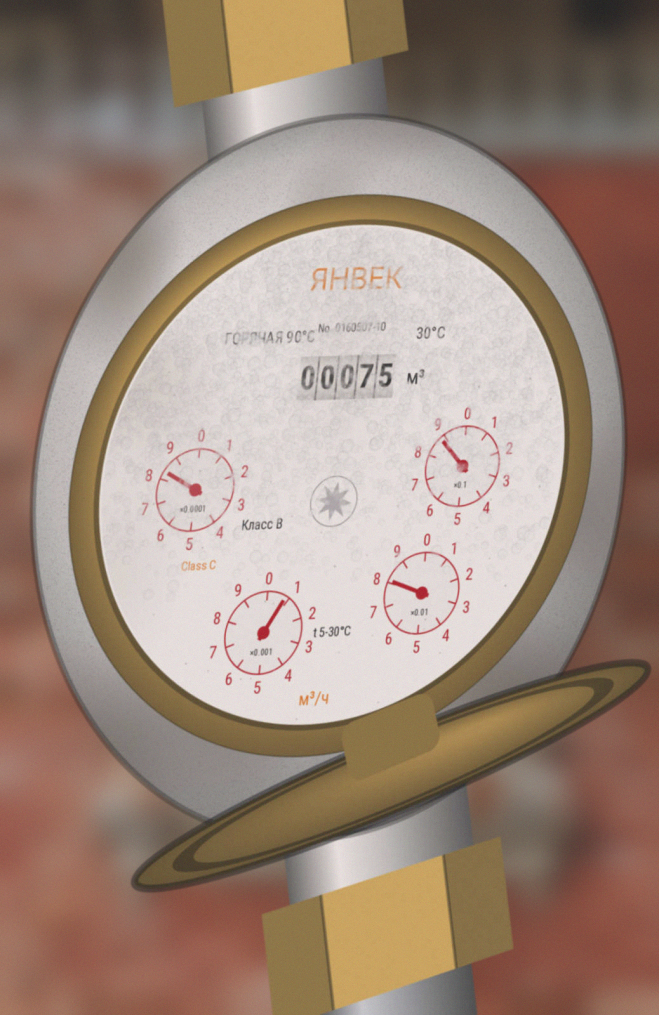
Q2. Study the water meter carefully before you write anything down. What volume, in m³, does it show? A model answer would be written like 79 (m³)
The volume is 75.8808 (m³)
